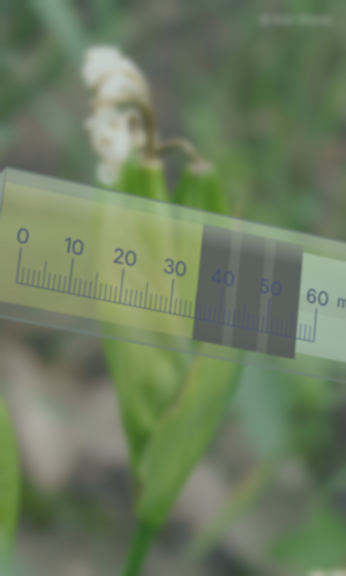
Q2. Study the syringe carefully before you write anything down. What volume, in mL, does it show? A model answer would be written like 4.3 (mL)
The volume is 35 (mL)
